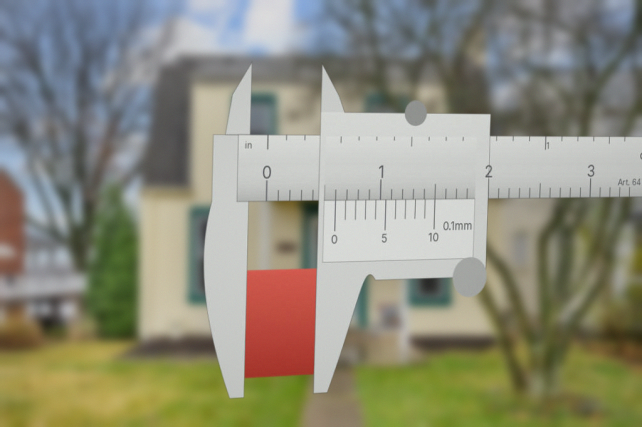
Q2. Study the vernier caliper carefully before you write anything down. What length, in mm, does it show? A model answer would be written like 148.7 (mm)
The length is 6.0 (mm)
